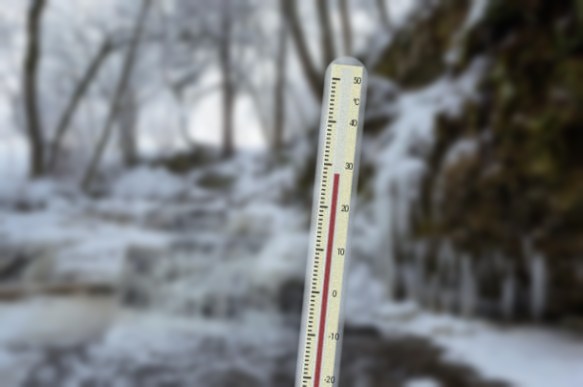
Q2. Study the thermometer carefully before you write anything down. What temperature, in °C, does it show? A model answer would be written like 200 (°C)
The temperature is 28 (°C)
